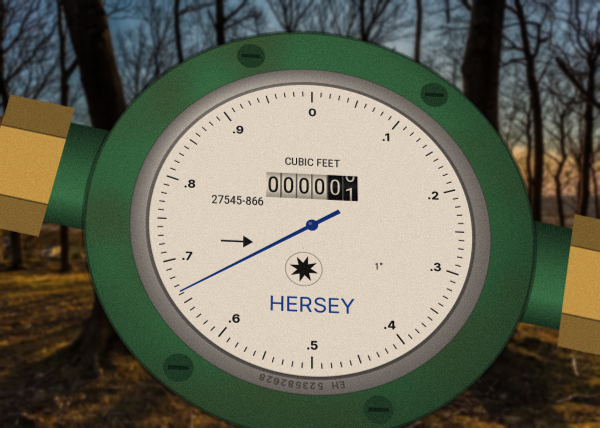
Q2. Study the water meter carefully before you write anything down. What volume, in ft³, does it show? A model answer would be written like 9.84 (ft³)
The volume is 0.66 (ft³)
